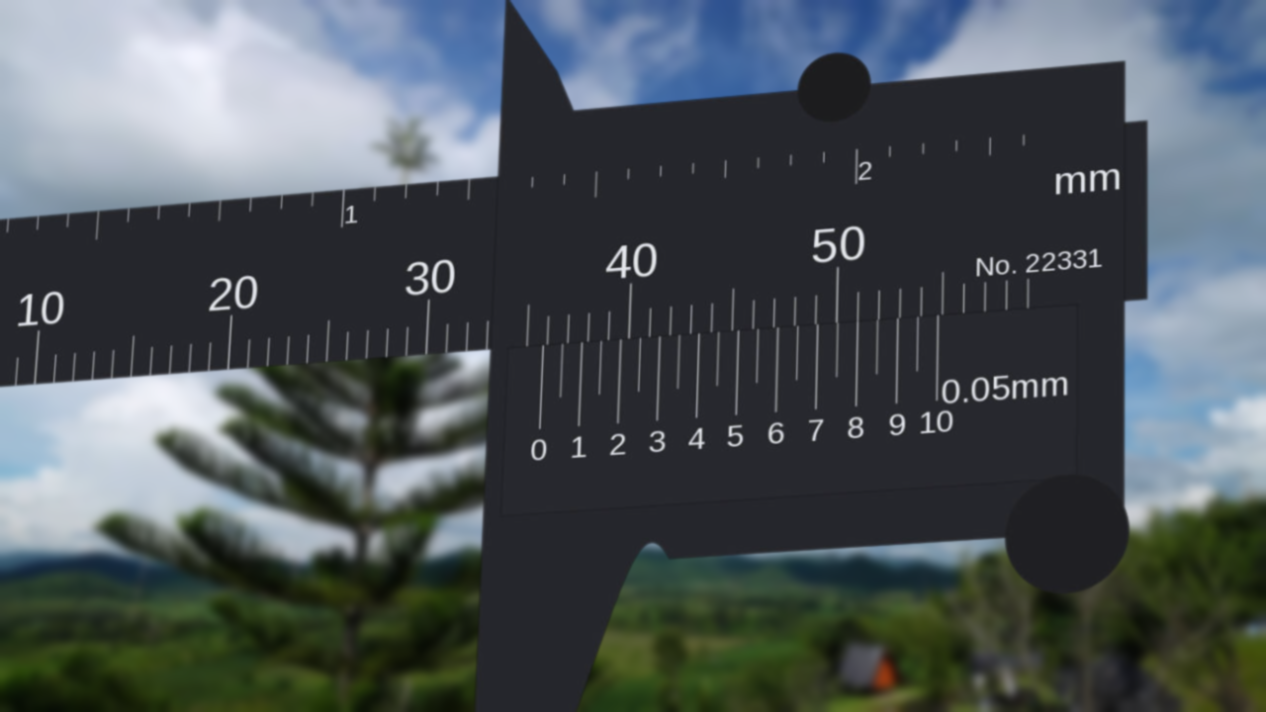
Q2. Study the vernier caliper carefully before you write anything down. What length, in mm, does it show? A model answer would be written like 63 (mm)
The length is 35.8 (mm)
